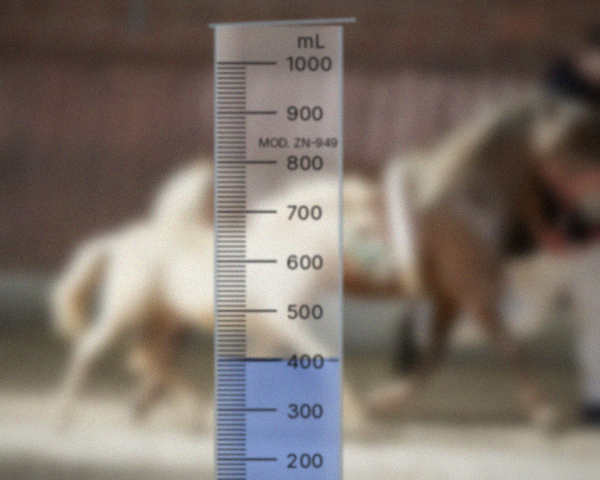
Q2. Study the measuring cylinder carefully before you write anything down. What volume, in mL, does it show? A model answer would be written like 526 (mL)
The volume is 400 (mL)
